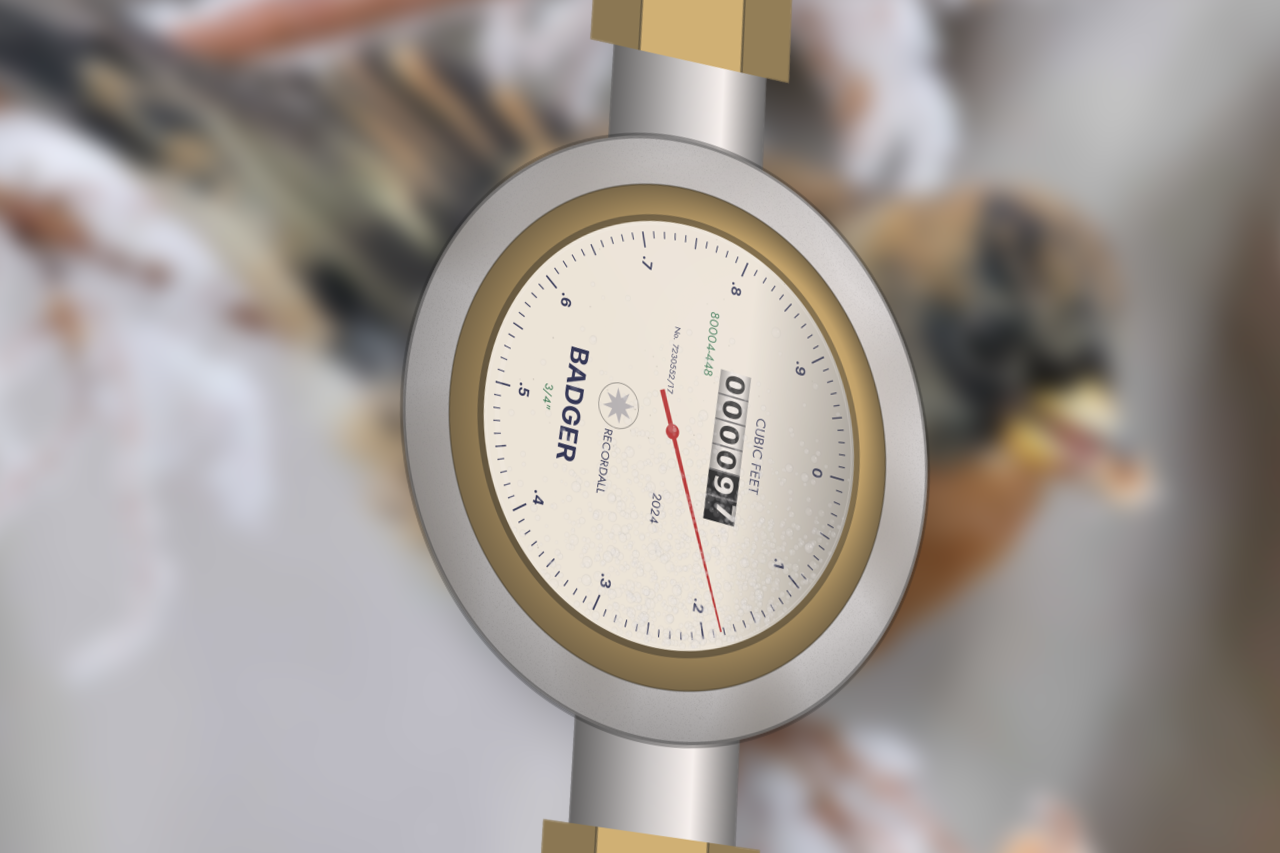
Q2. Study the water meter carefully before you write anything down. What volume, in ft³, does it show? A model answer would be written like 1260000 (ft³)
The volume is 97.18 (ft³)
